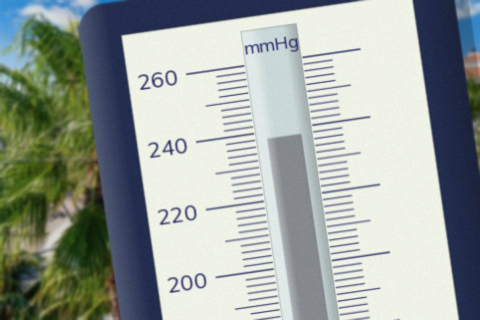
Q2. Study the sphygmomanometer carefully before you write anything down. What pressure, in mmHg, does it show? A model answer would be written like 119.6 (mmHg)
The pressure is 238 (mmHg)
